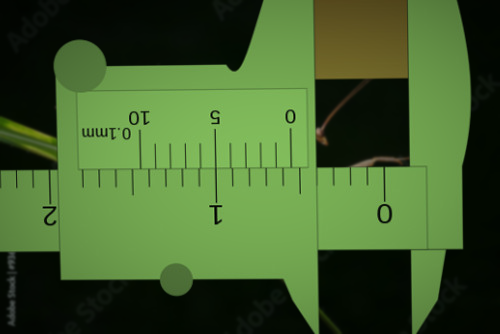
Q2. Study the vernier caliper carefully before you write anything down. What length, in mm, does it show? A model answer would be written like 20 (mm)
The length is 5.5 (mm)
